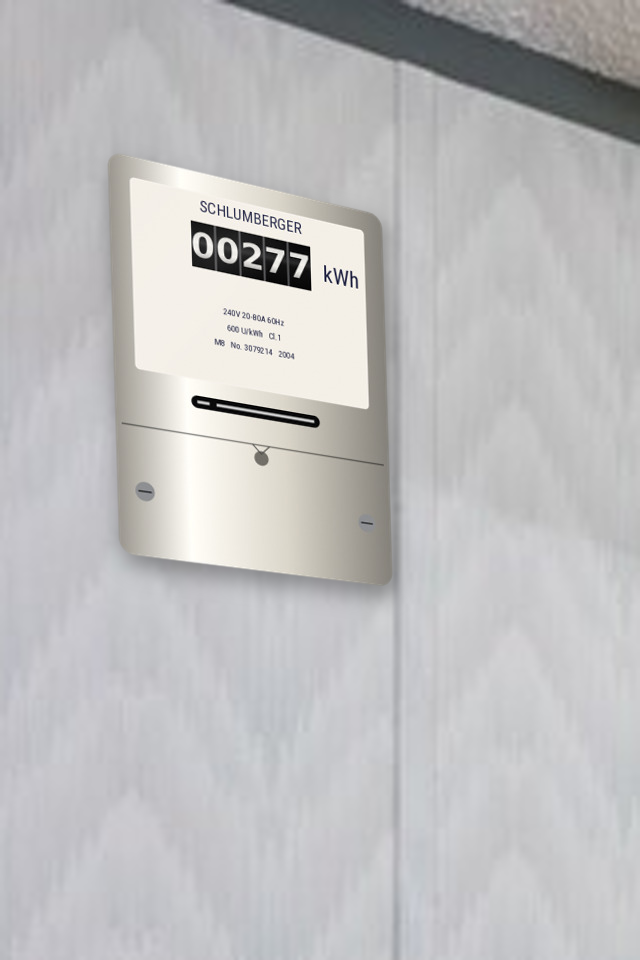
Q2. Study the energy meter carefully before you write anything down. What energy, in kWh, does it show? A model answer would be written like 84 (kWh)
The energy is 277 (kWh)
